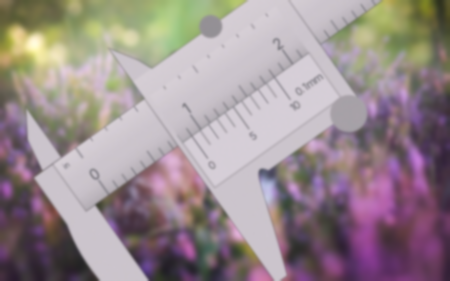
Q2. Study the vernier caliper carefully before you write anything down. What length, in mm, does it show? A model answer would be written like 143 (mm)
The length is 9.0 (mm)
